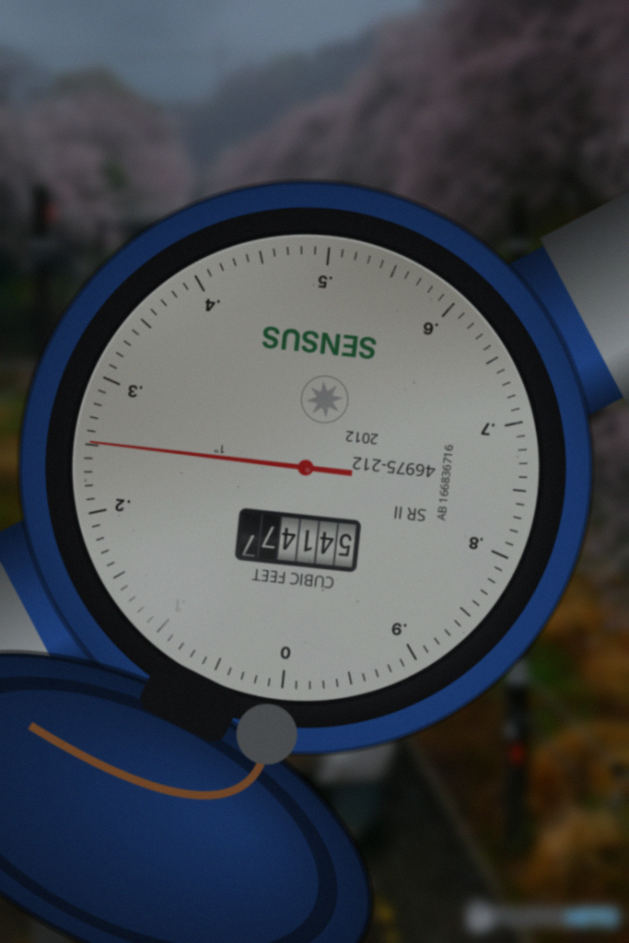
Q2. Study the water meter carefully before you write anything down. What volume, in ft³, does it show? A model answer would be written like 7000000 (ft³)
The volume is 541477.25 (ft³)
